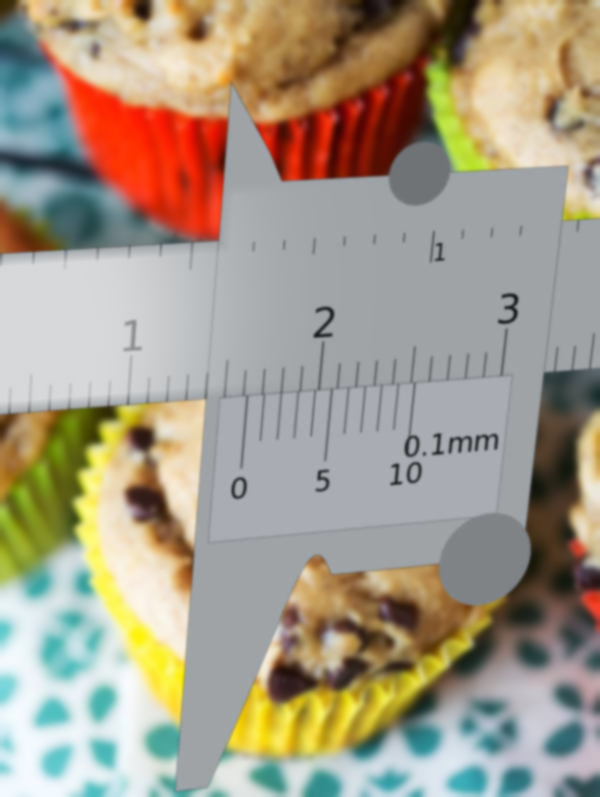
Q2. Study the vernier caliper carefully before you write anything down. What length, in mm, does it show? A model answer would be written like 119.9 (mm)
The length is 16.2 (mm)
